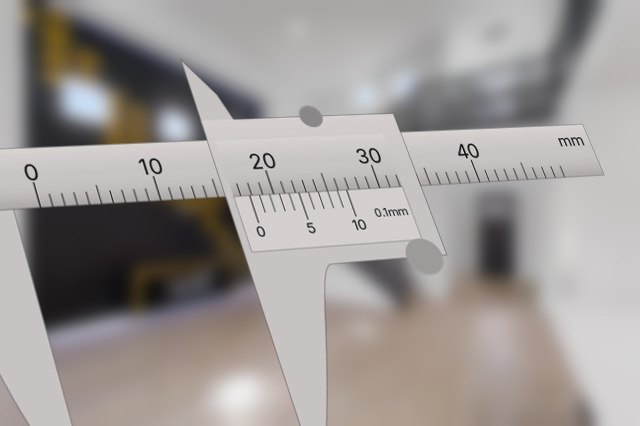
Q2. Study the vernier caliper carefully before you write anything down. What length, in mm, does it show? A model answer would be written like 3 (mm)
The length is 17.8 (mm)
